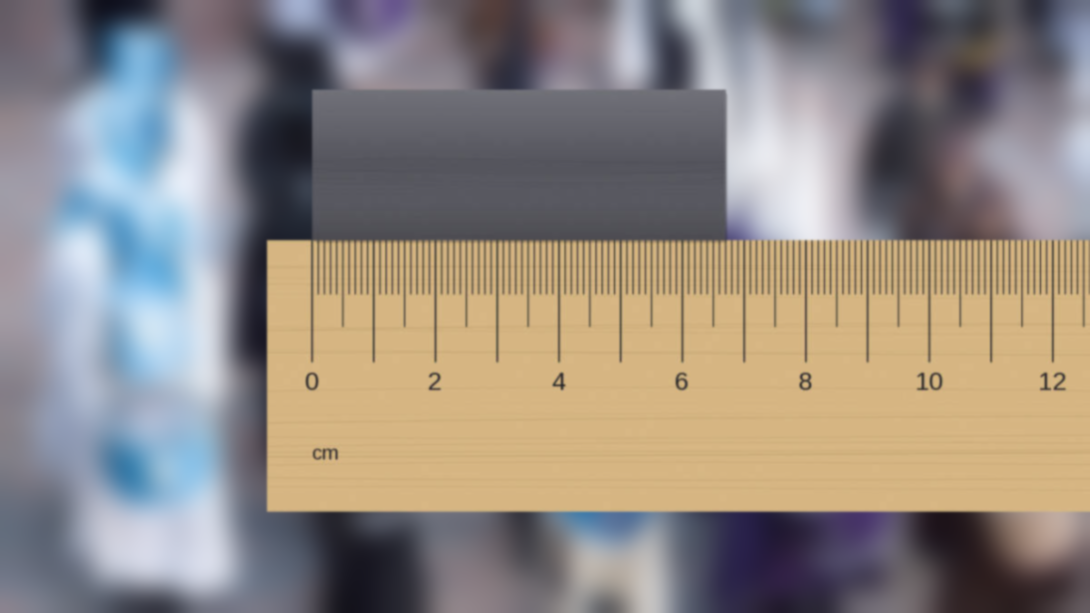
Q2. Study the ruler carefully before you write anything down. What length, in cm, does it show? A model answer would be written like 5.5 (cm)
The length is 6.7 (cm)
